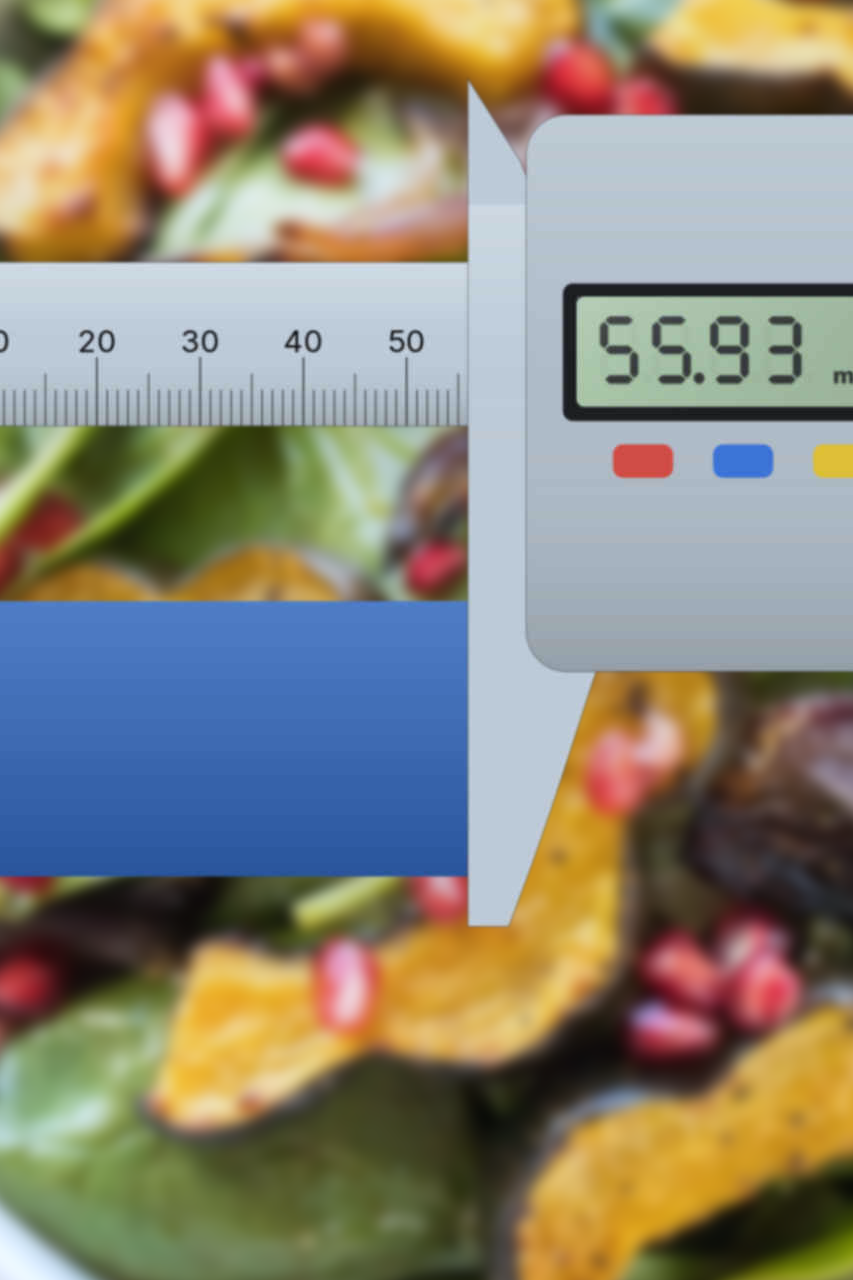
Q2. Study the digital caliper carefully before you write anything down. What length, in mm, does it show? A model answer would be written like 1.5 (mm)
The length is 55.93 (mm)
